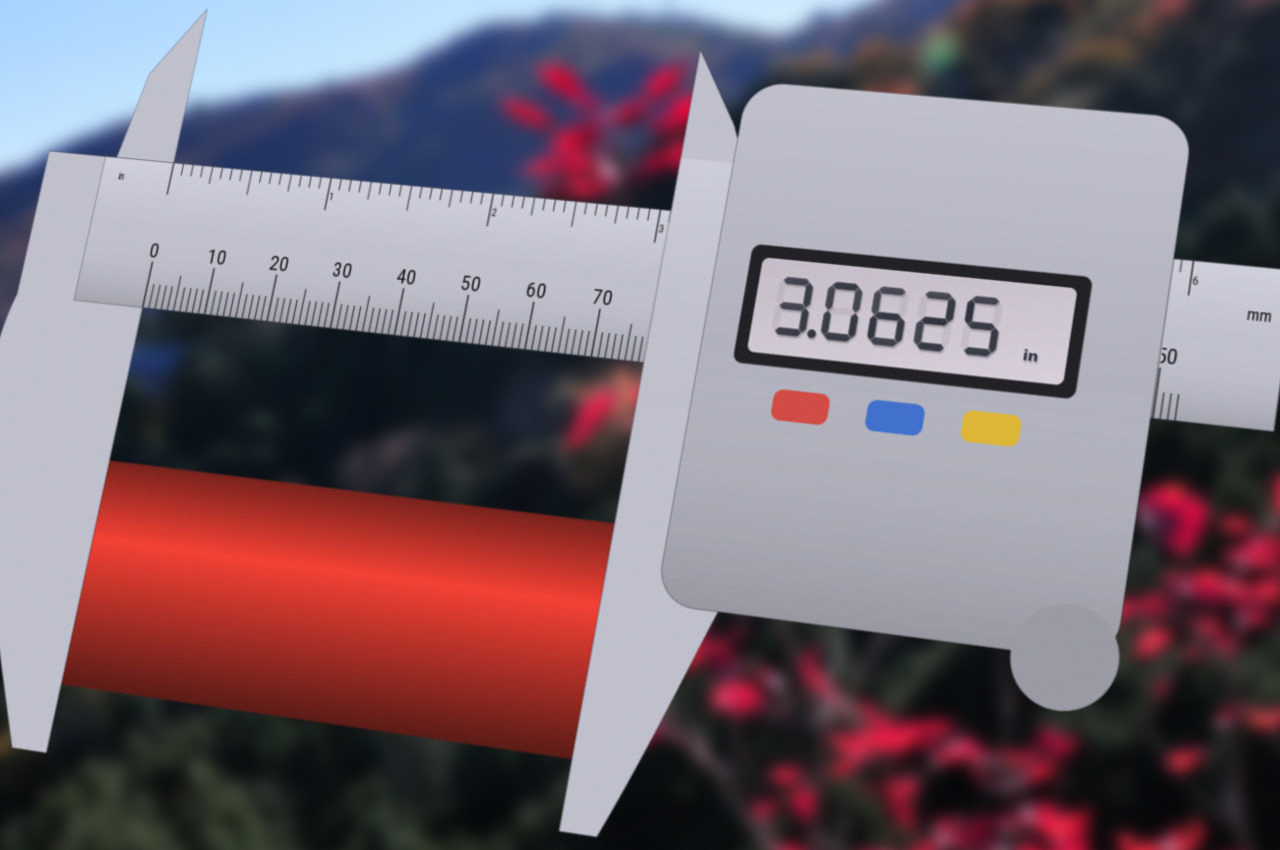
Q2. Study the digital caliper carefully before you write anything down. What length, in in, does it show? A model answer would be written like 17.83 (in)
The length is 3.0625 (in)
